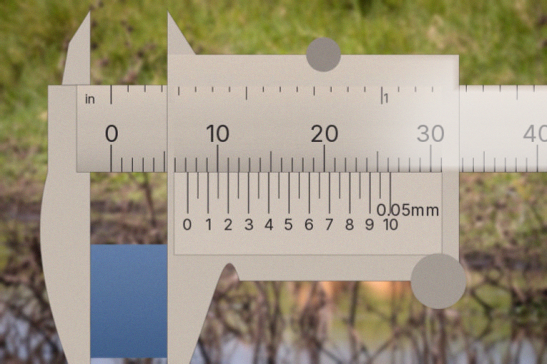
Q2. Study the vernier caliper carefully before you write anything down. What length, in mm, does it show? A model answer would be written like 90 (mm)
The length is 7.2 (mm)
